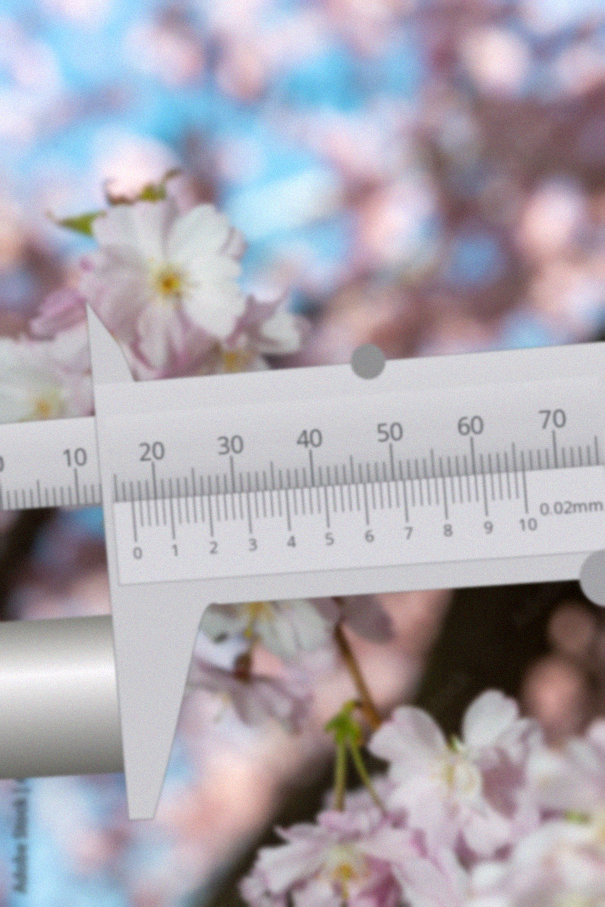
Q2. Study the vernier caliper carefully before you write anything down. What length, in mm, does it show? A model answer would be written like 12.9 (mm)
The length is 17.0 (mm)
